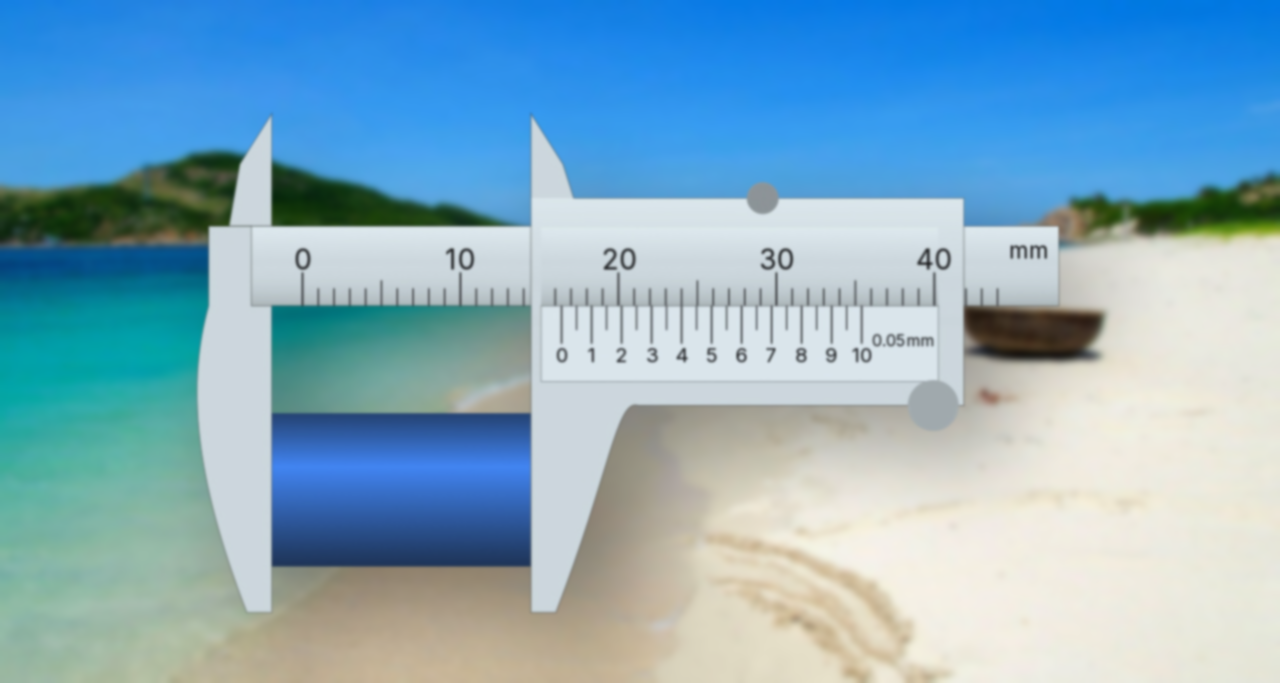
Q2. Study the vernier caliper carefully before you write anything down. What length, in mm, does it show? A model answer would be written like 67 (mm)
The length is 16.4 (mm)
